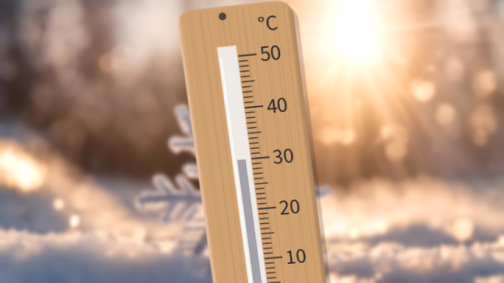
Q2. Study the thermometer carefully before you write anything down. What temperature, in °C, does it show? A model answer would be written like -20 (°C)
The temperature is 30 (°C)
